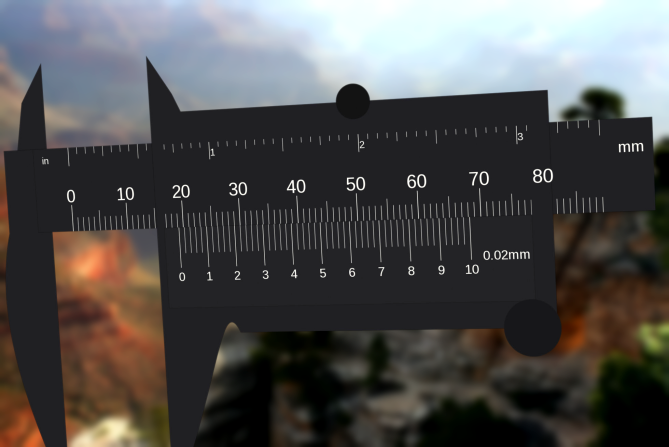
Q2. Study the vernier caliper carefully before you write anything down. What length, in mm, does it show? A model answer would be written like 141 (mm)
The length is 19.2 (mm)
